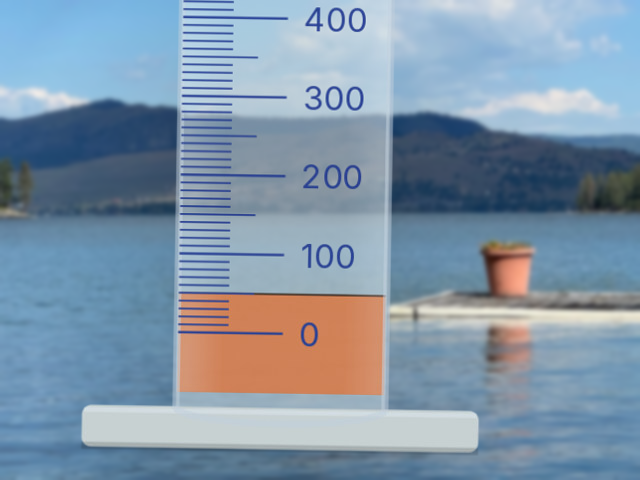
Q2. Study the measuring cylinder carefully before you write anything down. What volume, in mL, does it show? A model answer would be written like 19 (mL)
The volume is 50 (mL)
